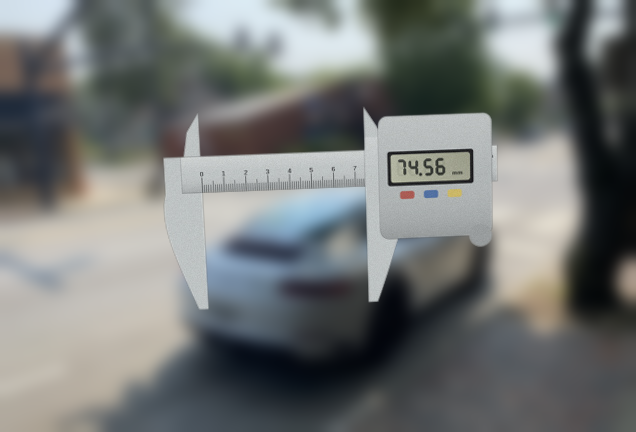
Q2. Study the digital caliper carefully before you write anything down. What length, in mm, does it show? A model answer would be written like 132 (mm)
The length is 74.56 (mm)
